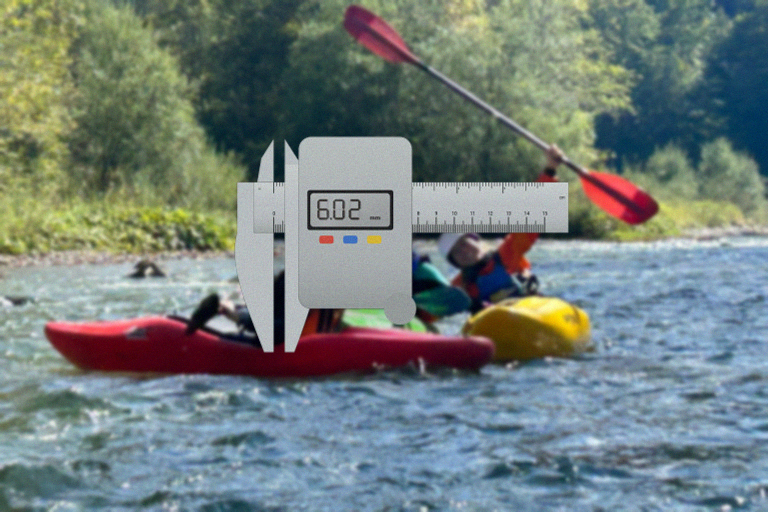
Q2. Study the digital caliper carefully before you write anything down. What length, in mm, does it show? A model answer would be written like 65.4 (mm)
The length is 6.02 (mm)
